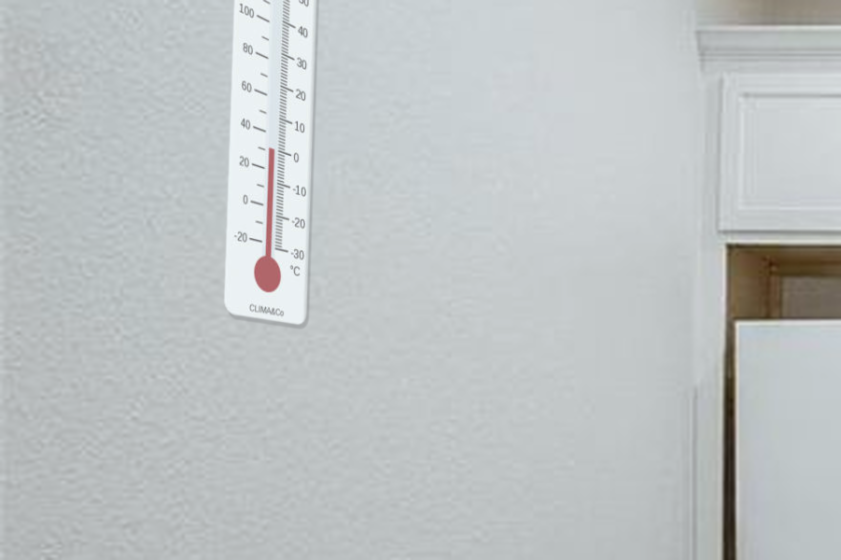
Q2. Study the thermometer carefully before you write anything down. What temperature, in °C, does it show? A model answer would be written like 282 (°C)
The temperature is 0 (°C)
